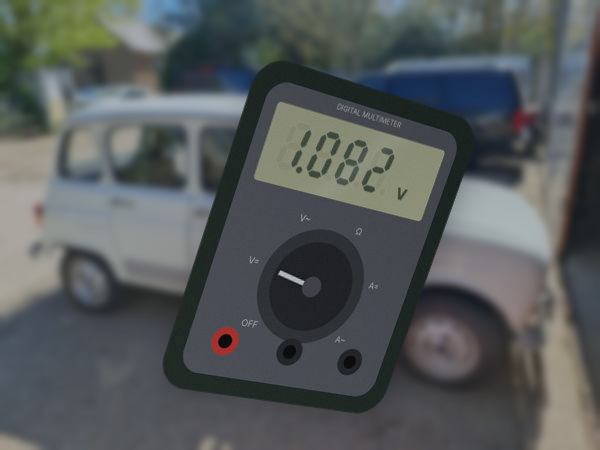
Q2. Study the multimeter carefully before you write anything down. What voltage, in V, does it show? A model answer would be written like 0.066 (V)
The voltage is 1.082 (V)
